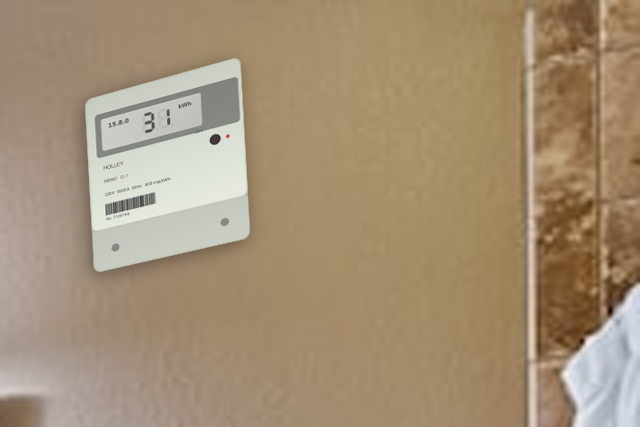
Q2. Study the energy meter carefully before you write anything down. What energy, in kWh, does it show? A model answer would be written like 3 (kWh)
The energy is 31 (kWh)
